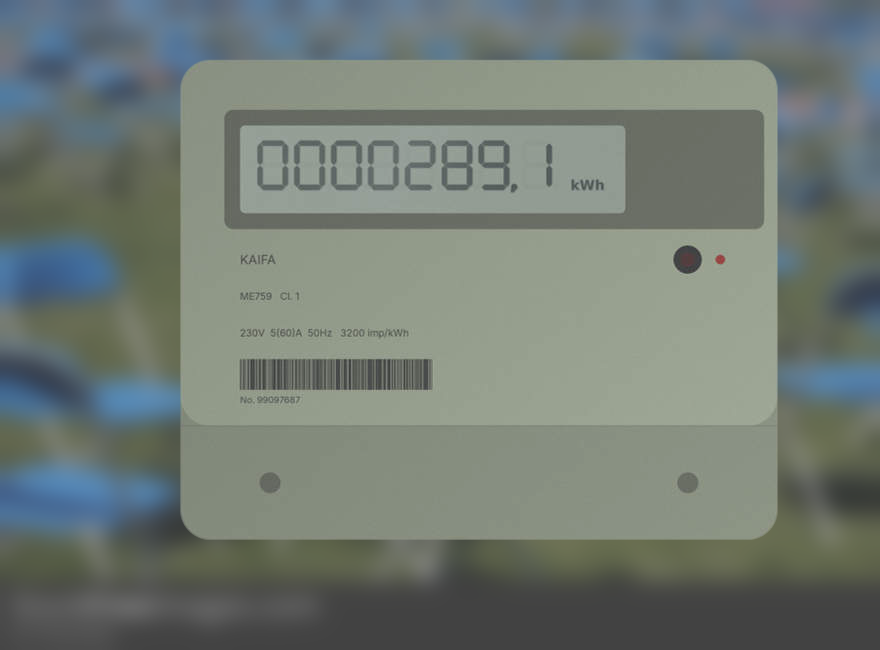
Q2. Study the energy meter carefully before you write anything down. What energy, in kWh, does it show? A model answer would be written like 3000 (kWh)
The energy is 289.1 (kWh)
